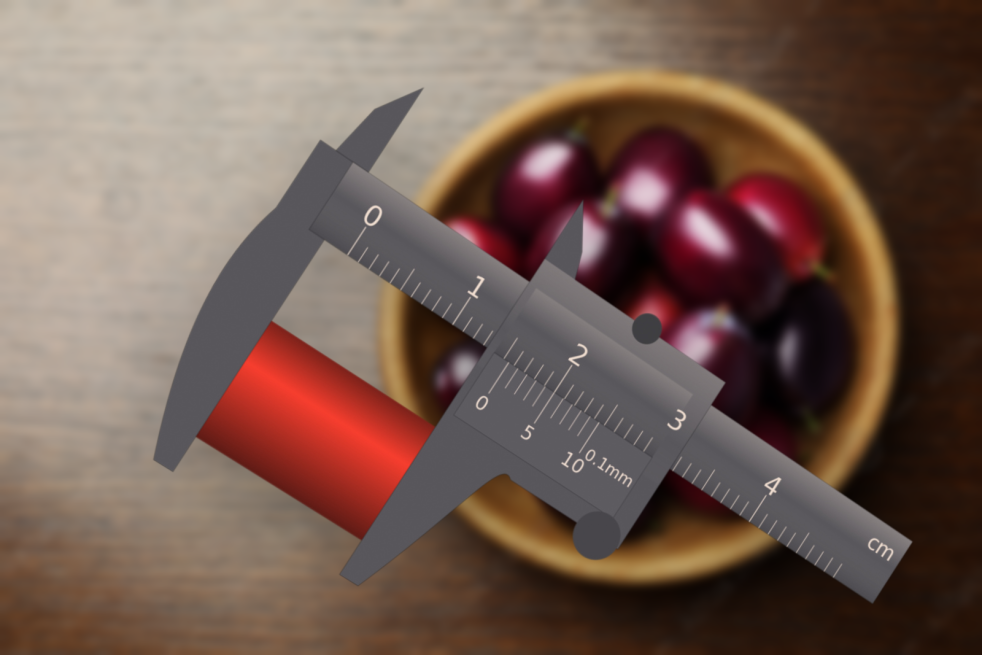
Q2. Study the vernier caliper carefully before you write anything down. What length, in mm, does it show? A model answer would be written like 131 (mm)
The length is 15.5 (mm)
